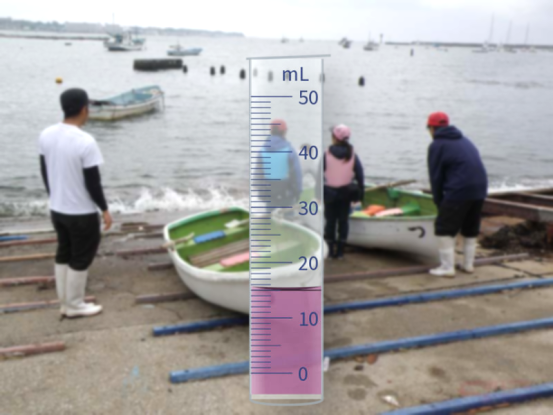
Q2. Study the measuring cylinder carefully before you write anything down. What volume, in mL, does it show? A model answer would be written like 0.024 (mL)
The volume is 15 (mL)
